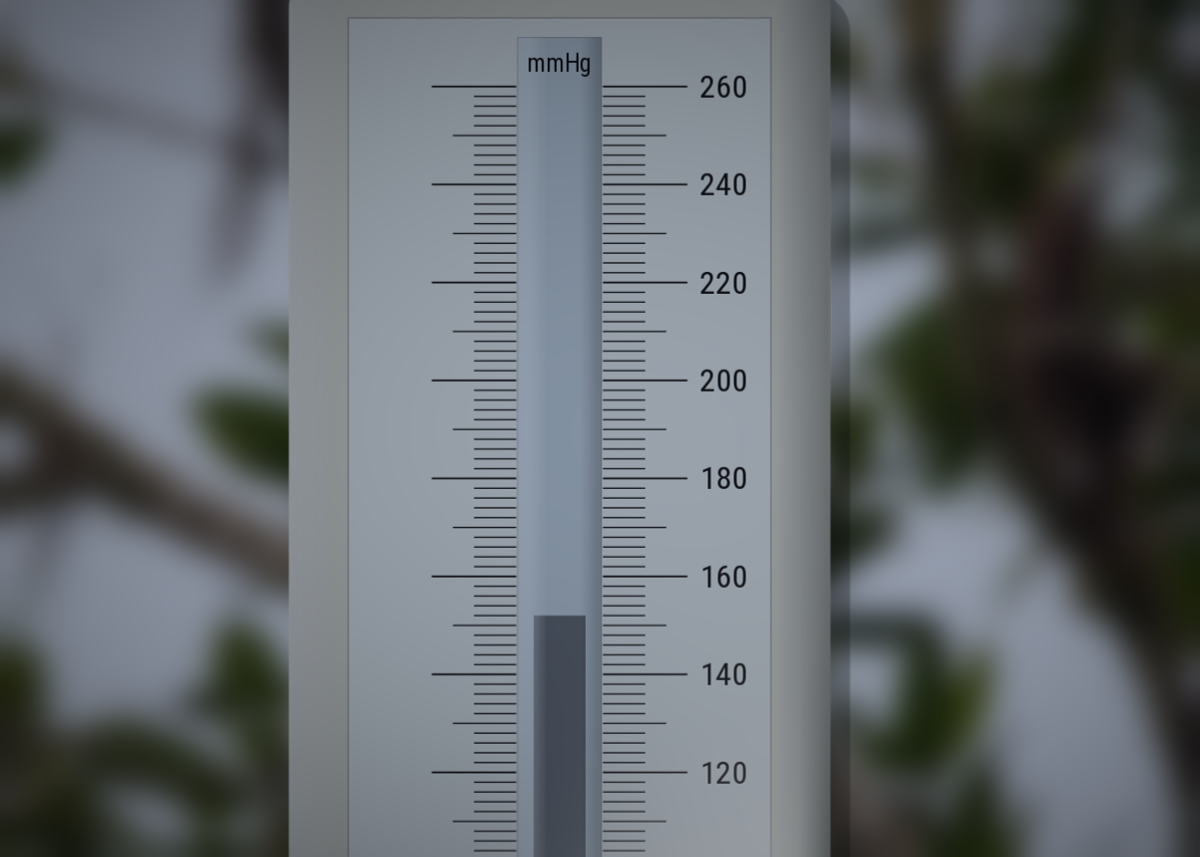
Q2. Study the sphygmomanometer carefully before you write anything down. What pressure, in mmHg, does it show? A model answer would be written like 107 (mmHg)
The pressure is 152 (mmHg)
